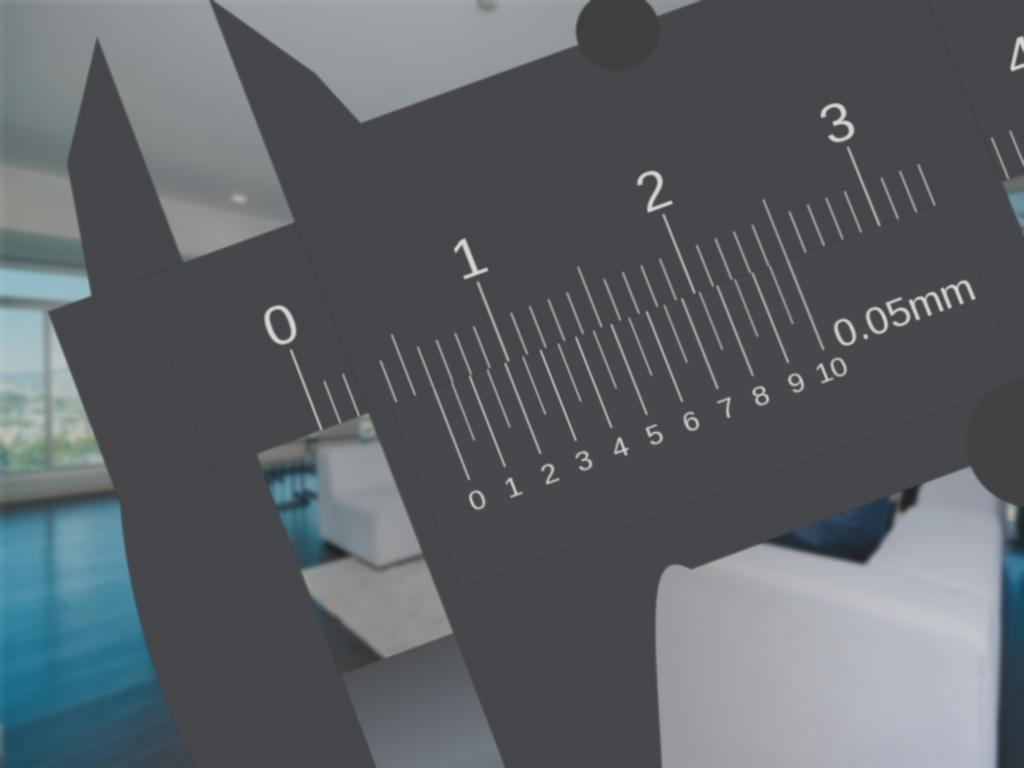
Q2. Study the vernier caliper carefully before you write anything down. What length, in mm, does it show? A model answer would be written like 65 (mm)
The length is 6.0 (mm)
